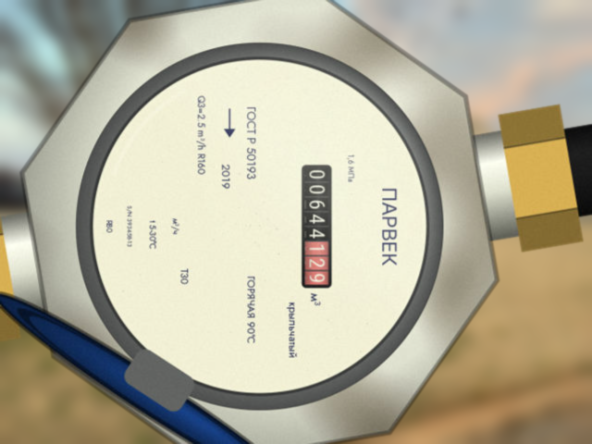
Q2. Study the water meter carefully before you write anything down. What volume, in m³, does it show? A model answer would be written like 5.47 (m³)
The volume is 644.129 (m³)
